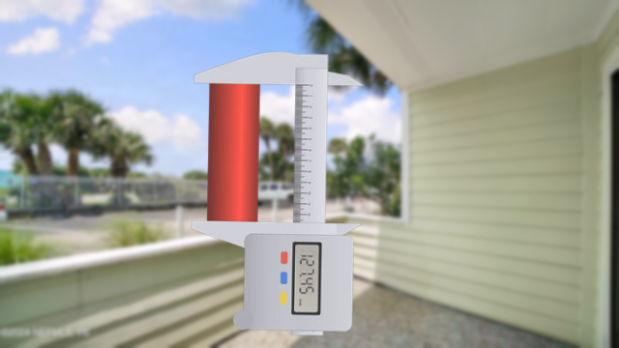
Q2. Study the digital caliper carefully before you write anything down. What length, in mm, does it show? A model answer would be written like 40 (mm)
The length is 127.45 (mm)
